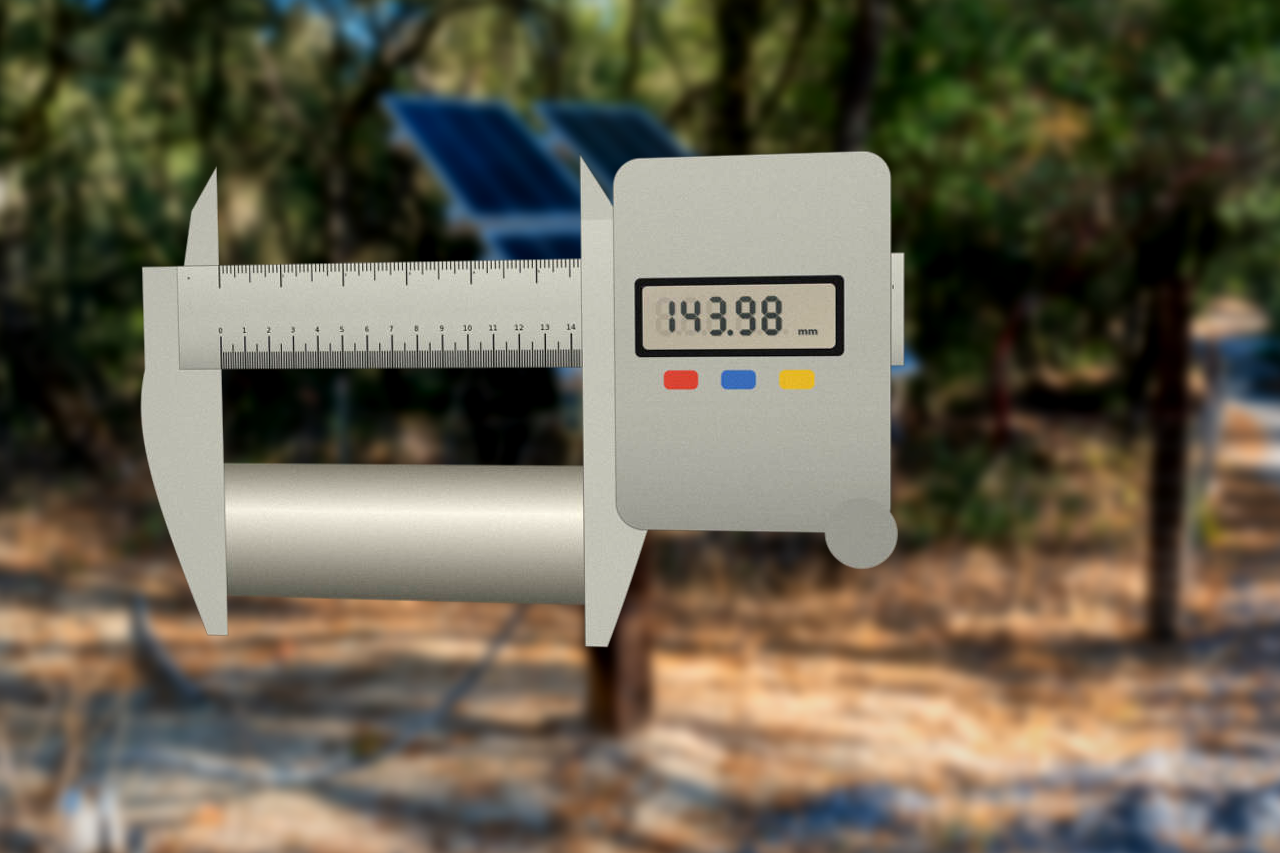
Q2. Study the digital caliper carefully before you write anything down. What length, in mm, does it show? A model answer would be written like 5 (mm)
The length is 143.98 (mm)
